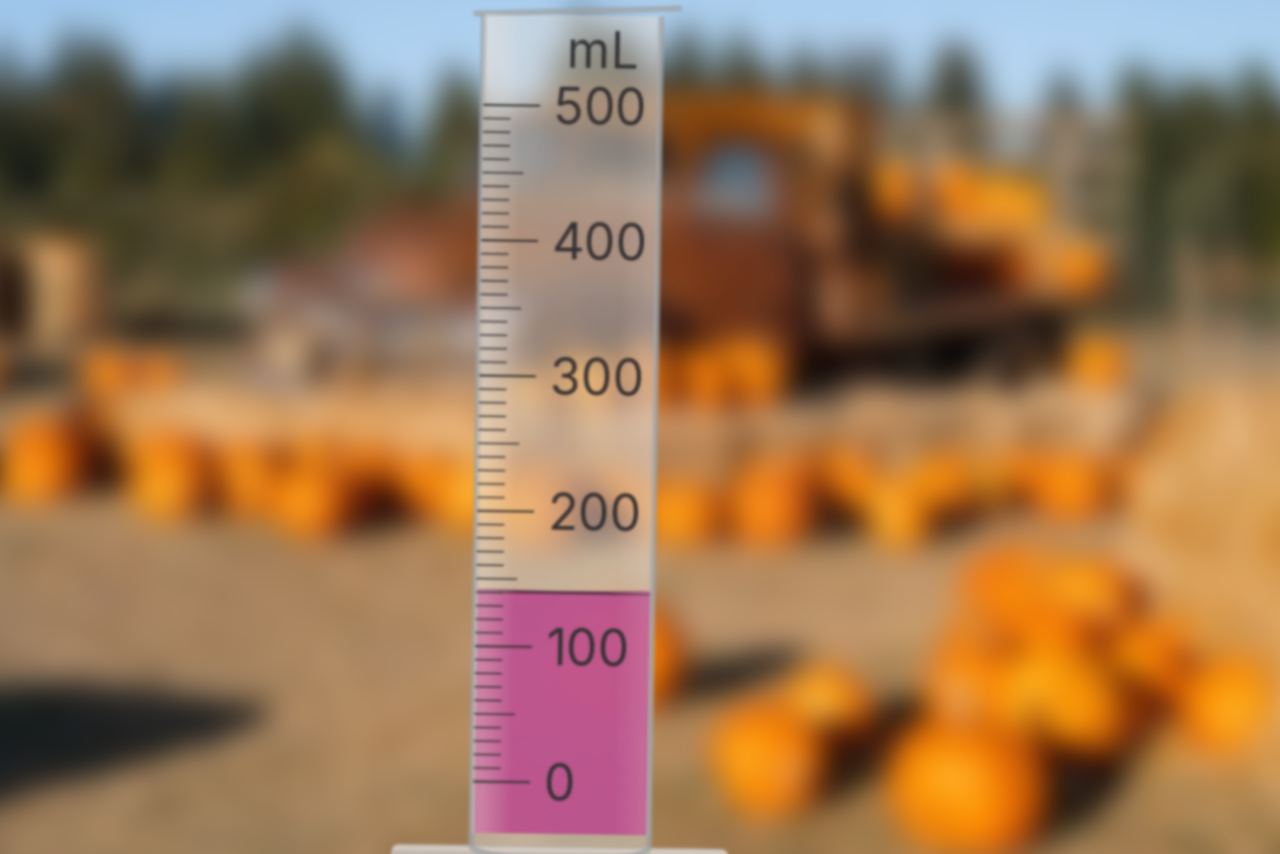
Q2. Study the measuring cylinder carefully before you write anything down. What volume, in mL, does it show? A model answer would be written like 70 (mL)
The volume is 140 (mL)
